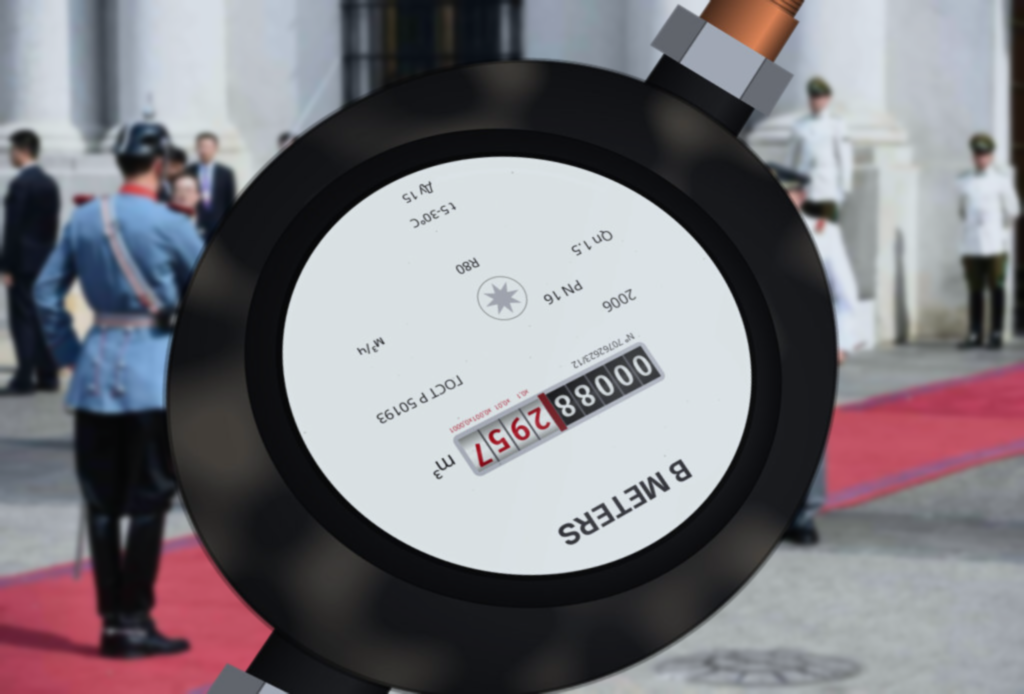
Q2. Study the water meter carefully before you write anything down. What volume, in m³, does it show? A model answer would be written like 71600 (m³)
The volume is 88.2957 (m³)
